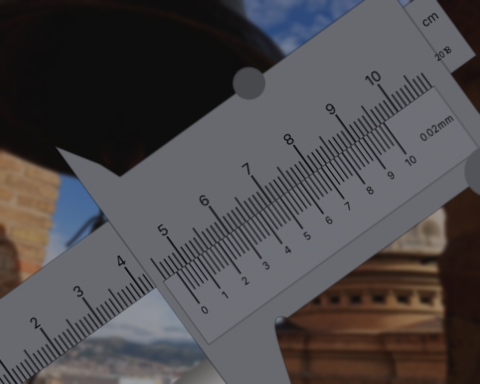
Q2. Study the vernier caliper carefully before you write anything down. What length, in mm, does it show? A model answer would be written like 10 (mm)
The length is 47.5 (mm)
